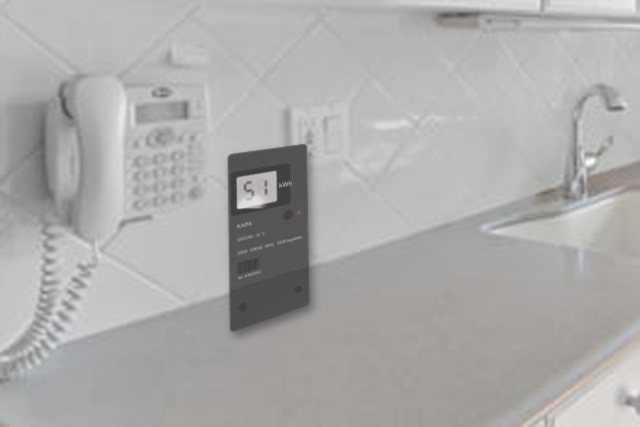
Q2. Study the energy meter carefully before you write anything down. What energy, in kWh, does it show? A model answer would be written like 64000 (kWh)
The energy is 51 (kWh)
